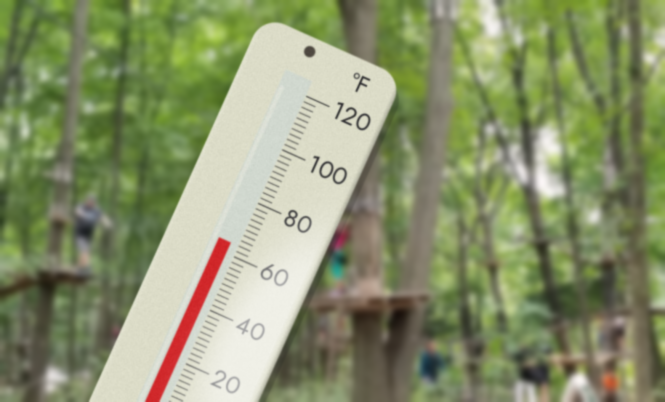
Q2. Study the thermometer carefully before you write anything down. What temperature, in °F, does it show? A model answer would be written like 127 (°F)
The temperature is 64 (°F)
